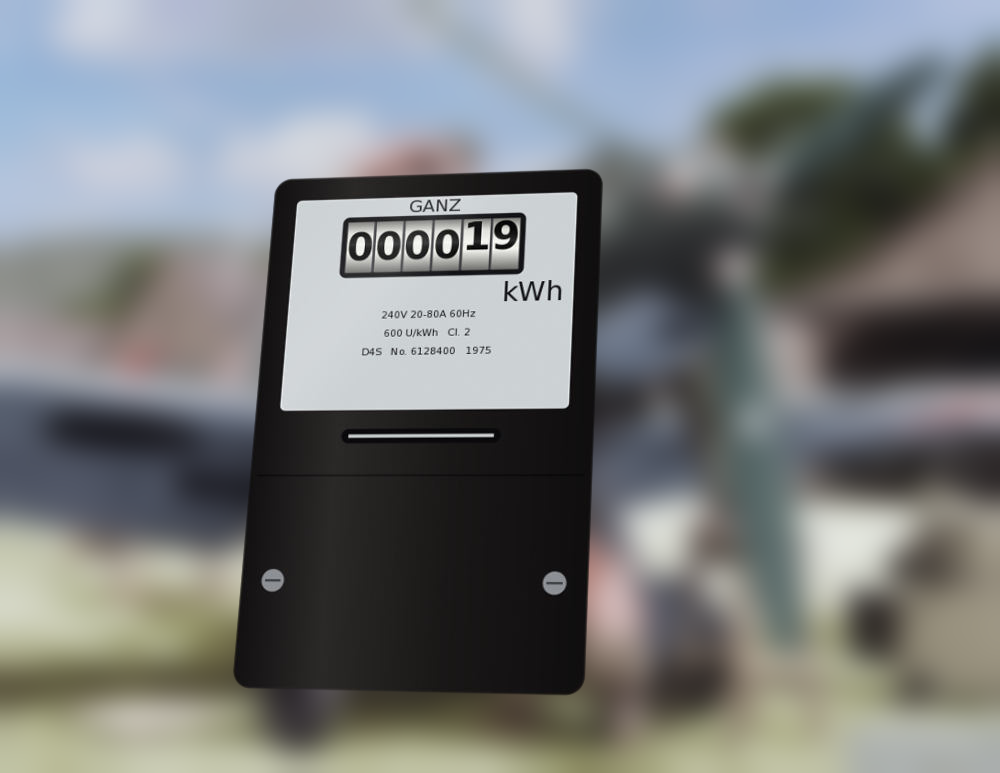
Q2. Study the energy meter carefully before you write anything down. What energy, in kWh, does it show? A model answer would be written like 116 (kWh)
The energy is 19 (kWh)
